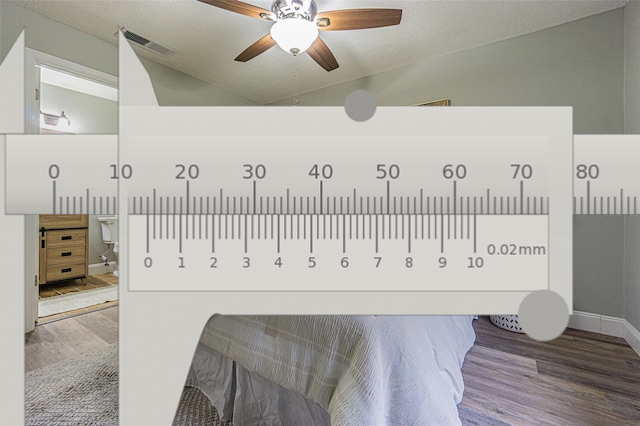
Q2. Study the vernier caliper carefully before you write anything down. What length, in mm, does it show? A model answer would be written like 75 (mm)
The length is 14.0 (mm)
